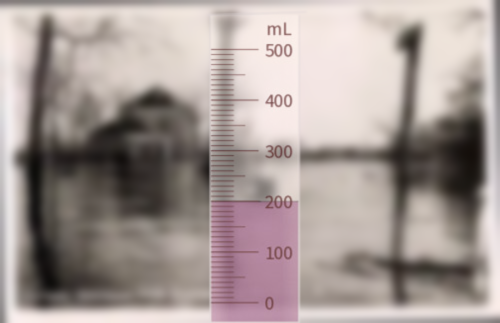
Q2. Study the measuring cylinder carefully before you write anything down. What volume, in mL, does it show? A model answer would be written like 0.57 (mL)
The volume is 200 (mL)
